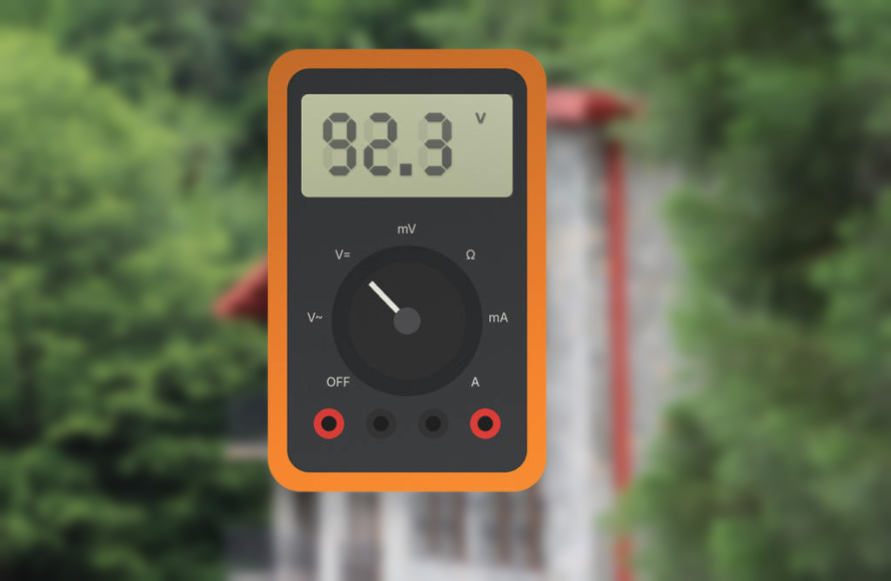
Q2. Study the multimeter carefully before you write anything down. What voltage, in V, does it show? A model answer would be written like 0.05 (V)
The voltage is 92.3 (V)
